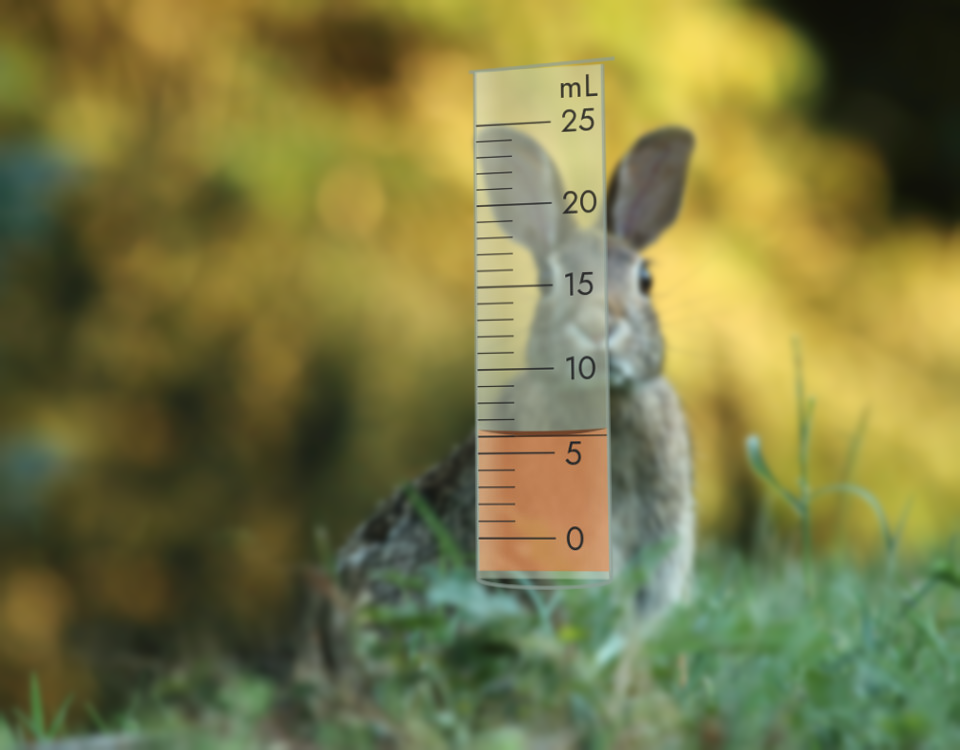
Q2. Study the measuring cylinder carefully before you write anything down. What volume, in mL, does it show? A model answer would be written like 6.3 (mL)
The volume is 6 (mL)
